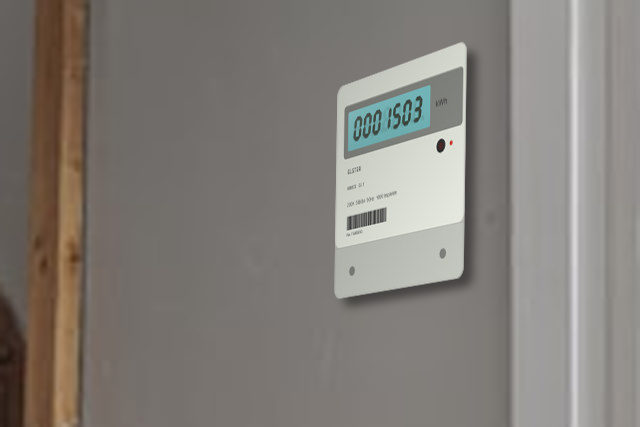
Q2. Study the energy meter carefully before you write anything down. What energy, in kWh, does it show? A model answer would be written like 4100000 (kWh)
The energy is 1503 (kWh)
